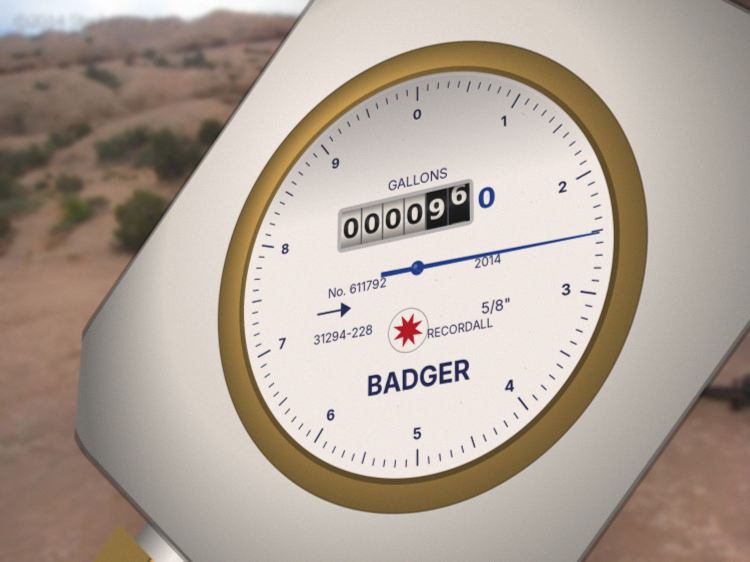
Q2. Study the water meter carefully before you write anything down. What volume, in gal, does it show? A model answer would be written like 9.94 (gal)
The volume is 962.5 (gal)
